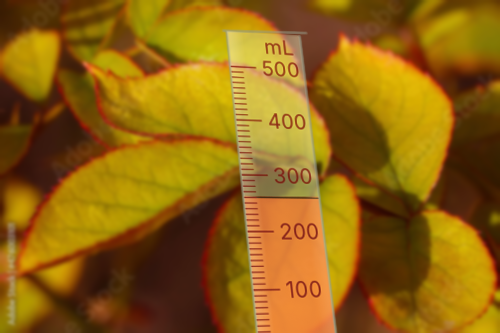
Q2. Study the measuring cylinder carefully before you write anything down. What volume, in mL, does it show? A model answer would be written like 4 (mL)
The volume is 260 (mL)
